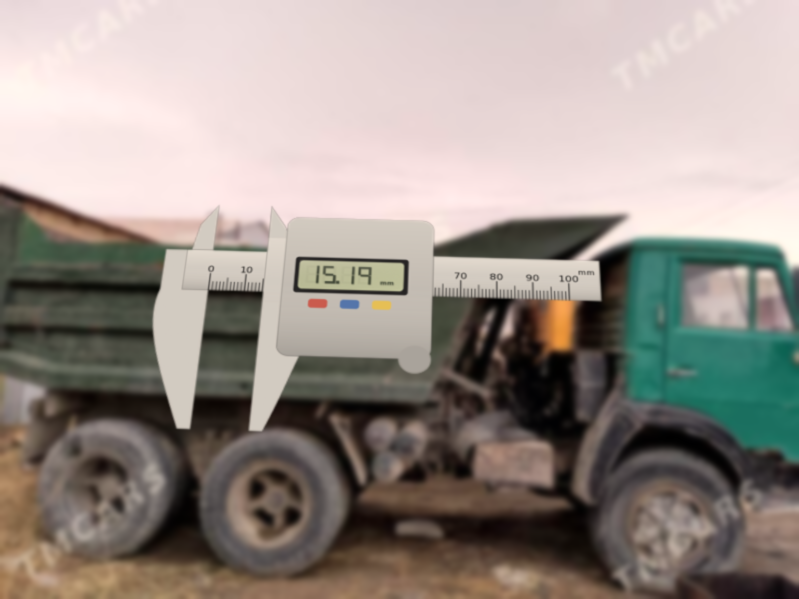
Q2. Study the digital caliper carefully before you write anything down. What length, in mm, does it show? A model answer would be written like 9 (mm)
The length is 15.19 (mm)
